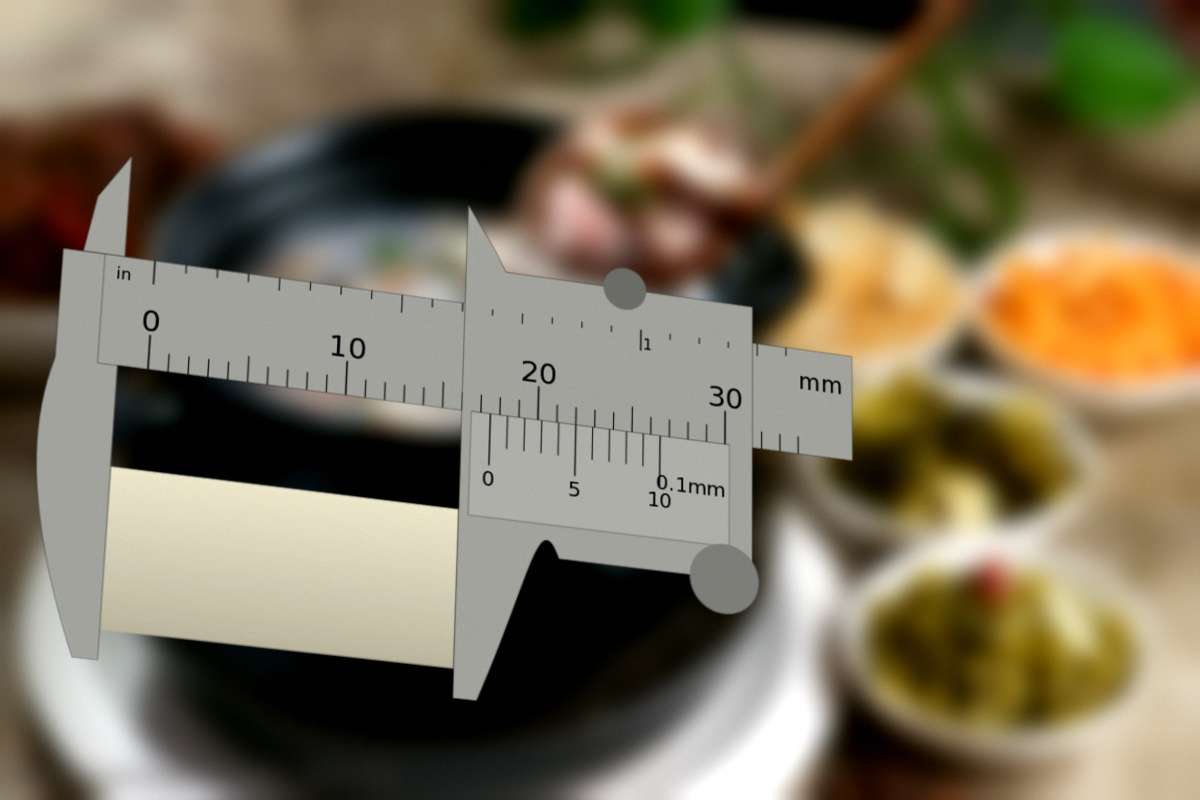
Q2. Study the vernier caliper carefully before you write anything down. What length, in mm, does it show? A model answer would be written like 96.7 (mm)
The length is 17.5 (mm)
